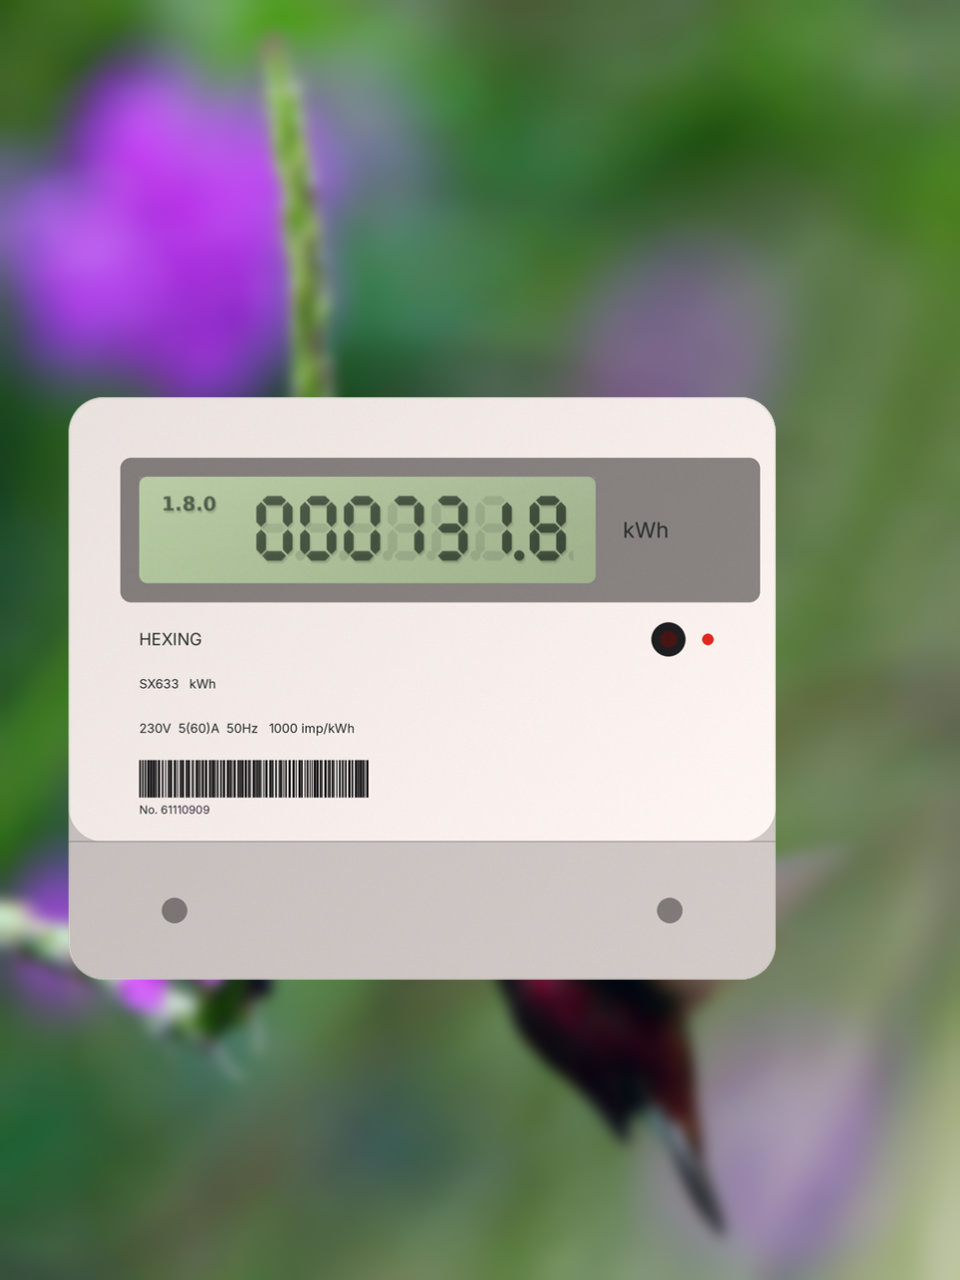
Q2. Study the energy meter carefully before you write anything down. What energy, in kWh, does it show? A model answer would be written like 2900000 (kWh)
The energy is 731.8 (kWh)
